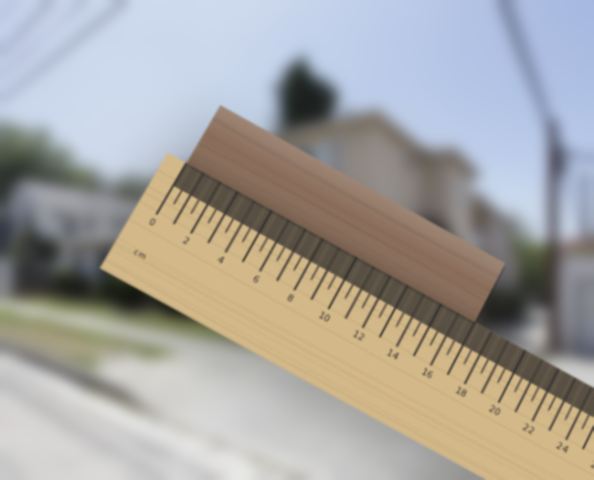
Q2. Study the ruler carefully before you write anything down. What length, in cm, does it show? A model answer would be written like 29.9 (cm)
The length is 17 (cm)
